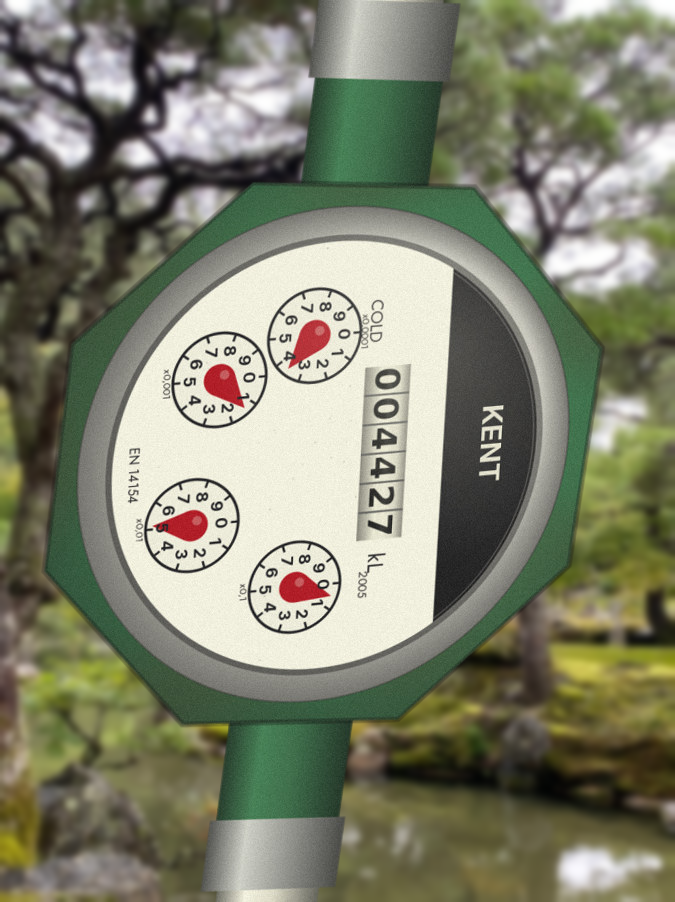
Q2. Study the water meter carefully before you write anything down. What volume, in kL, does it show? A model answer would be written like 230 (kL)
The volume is 4427.0513 (kL)
